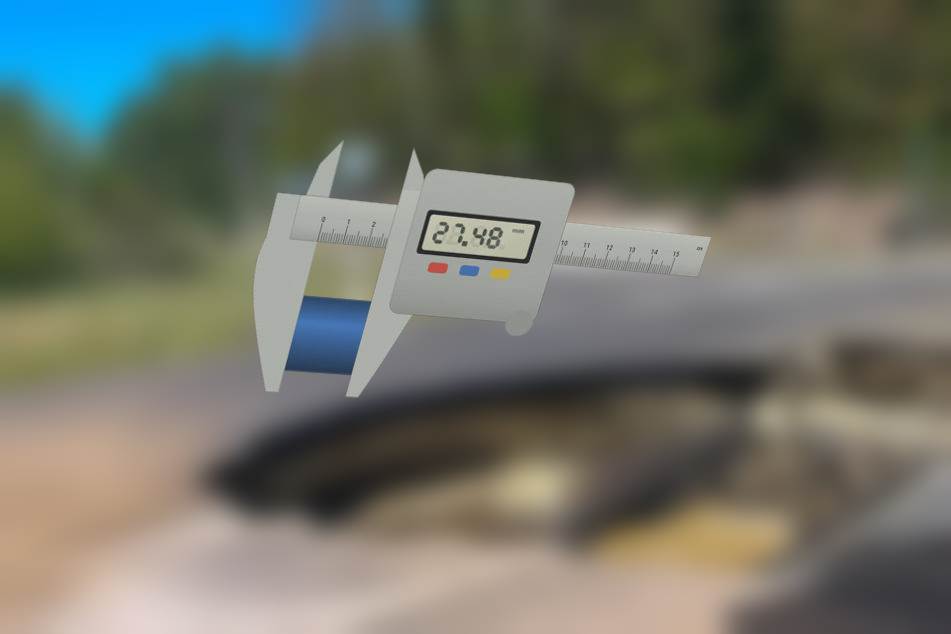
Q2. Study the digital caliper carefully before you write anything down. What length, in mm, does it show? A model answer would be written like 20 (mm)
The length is 27.48 (mm)
